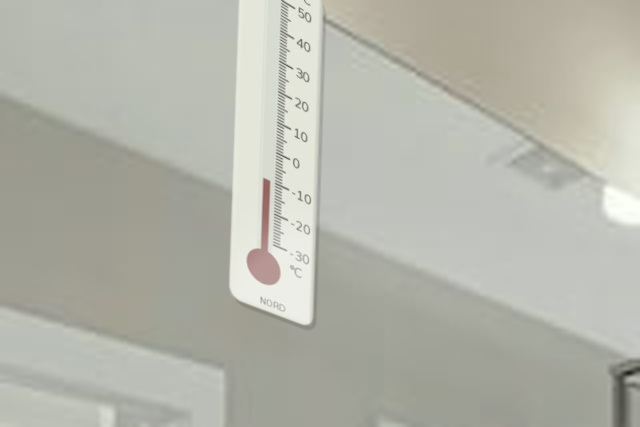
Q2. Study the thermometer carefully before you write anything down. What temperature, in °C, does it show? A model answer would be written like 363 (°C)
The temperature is -10 (°C)
